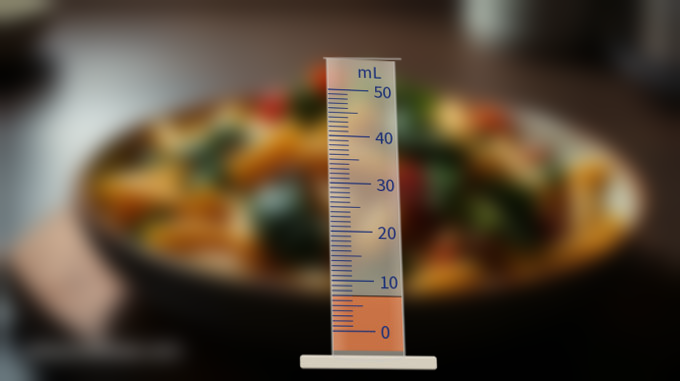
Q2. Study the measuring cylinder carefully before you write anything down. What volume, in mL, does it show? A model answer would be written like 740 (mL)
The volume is 7 (mL)
